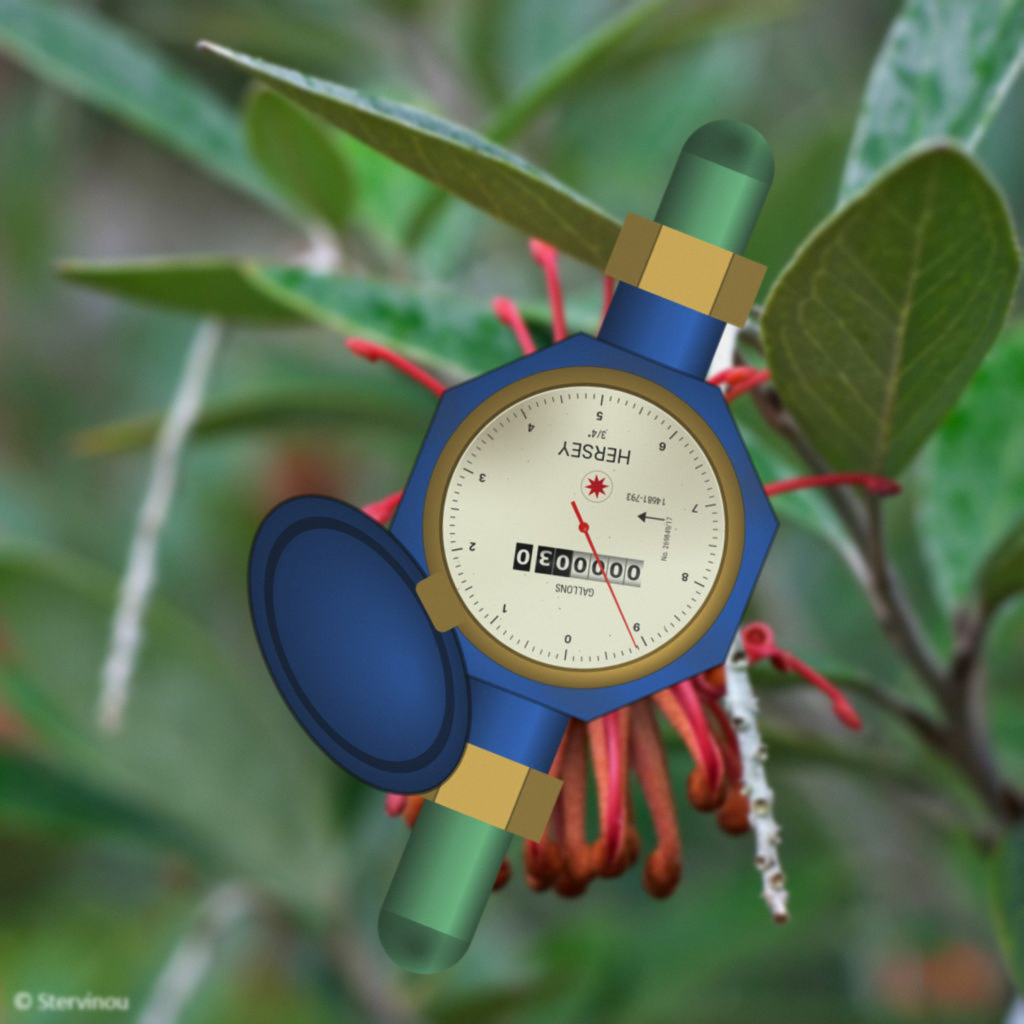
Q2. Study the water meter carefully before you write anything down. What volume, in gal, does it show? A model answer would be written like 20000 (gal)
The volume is 29.1 (gal)
